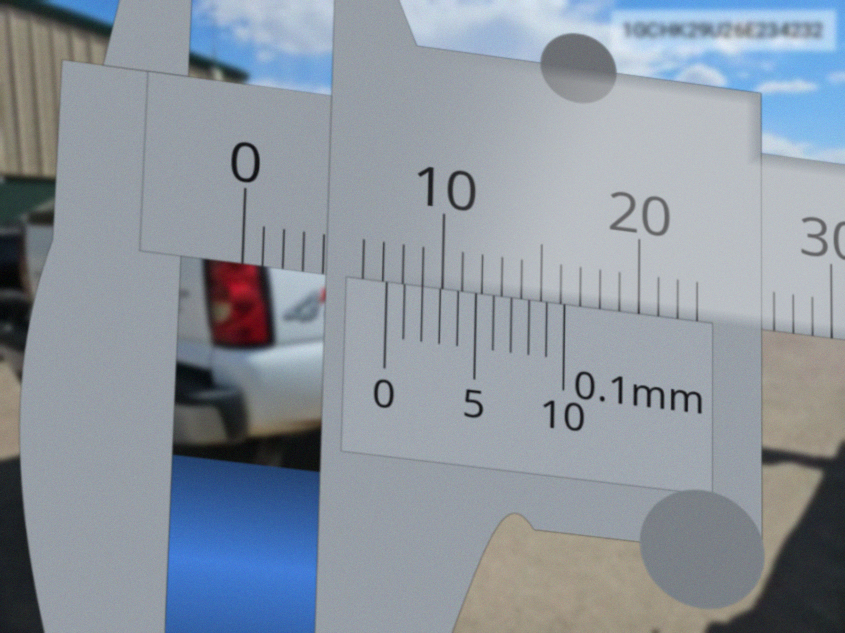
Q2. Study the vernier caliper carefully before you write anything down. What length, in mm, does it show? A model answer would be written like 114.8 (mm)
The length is 7.2 (mm)
